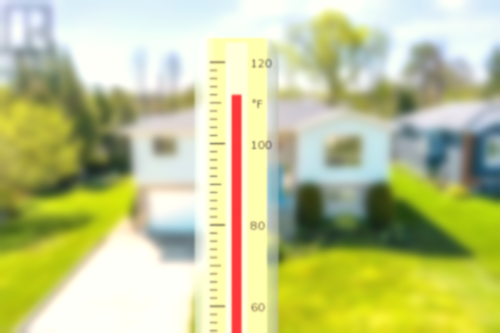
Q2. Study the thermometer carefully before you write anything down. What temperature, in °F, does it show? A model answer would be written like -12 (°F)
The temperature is 112 (°F)
